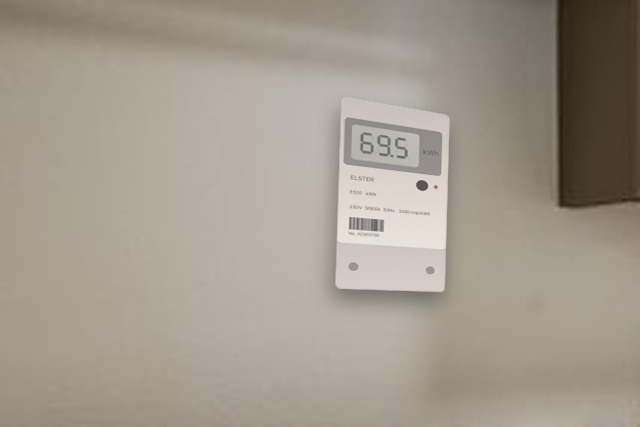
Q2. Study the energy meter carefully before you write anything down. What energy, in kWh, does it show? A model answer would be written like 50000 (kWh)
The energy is 69.5 (kWh)
